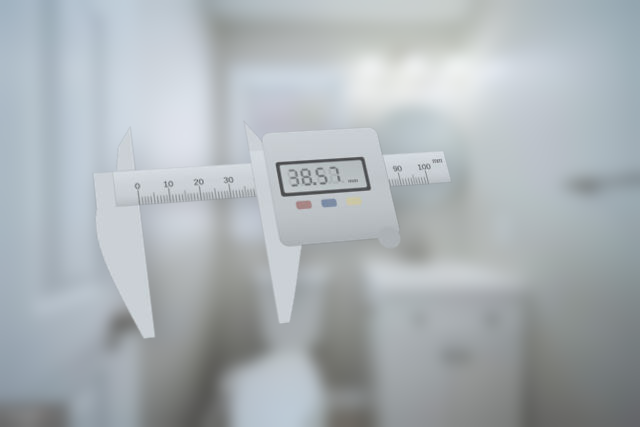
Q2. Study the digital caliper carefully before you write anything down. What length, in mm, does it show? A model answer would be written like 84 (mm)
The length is 38.57 (mm)
